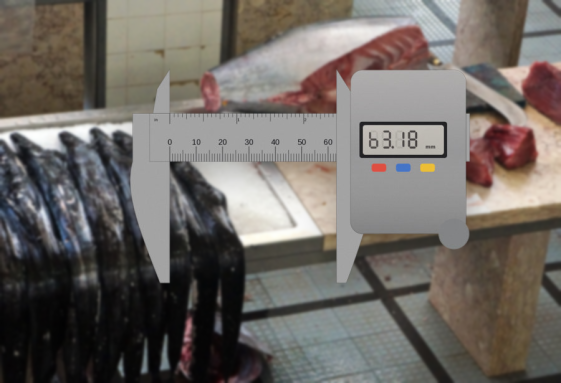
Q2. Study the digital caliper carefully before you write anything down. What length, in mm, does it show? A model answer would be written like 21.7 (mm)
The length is 63.18 (mm)
